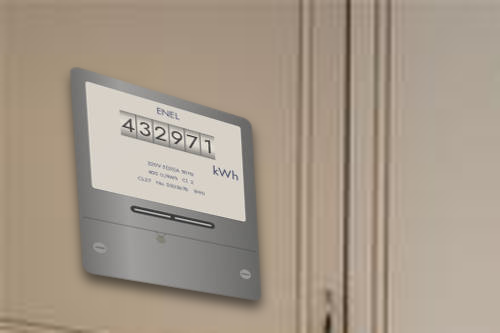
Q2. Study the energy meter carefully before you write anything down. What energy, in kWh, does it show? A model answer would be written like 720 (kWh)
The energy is 432971 (kWh)
